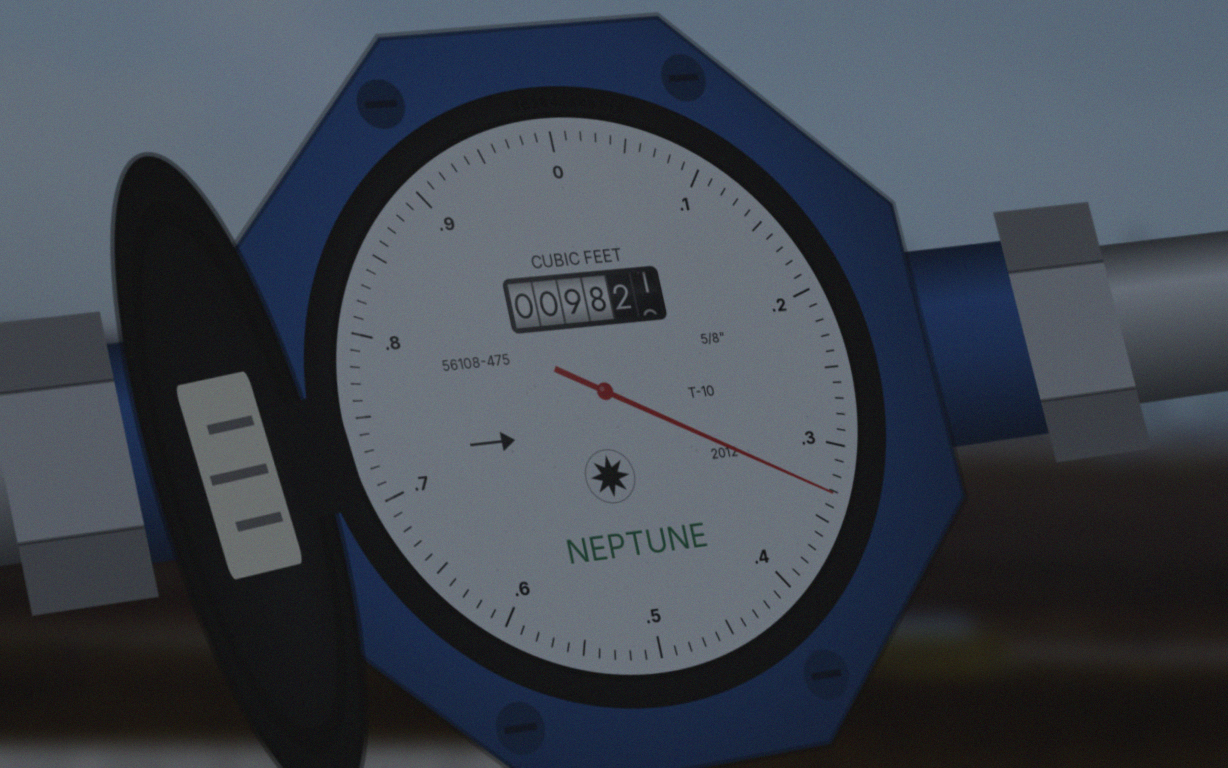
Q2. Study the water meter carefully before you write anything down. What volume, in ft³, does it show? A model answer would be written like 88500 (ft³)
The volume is 9821.33 (ft³)
